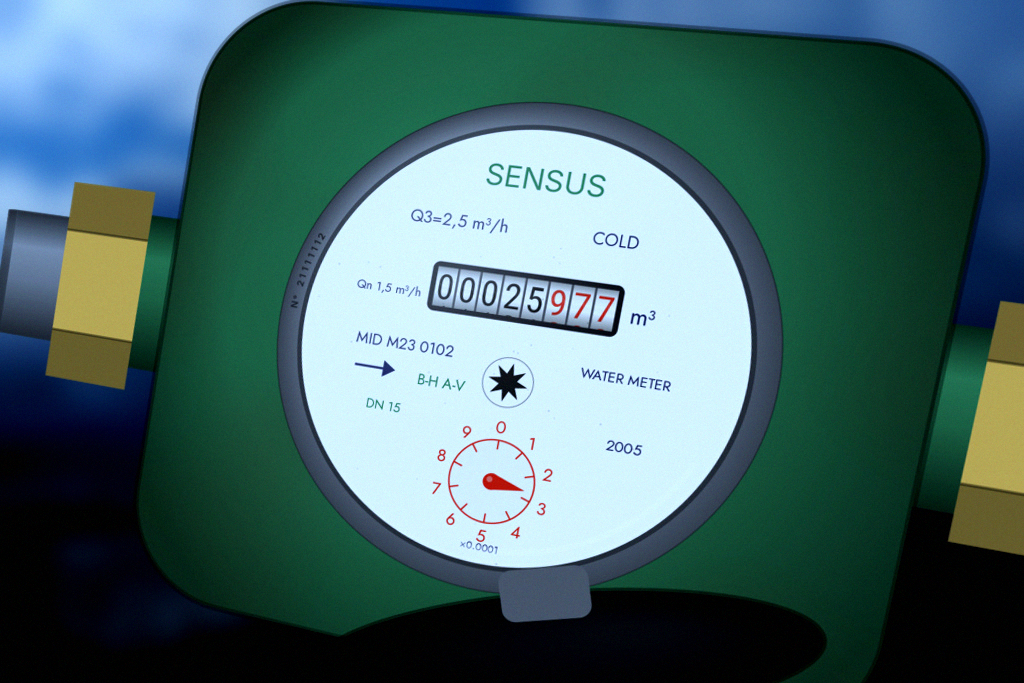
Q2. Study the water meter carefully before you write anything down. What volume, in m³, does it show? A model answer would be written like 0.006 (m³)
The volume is 25.9772 (m³)
